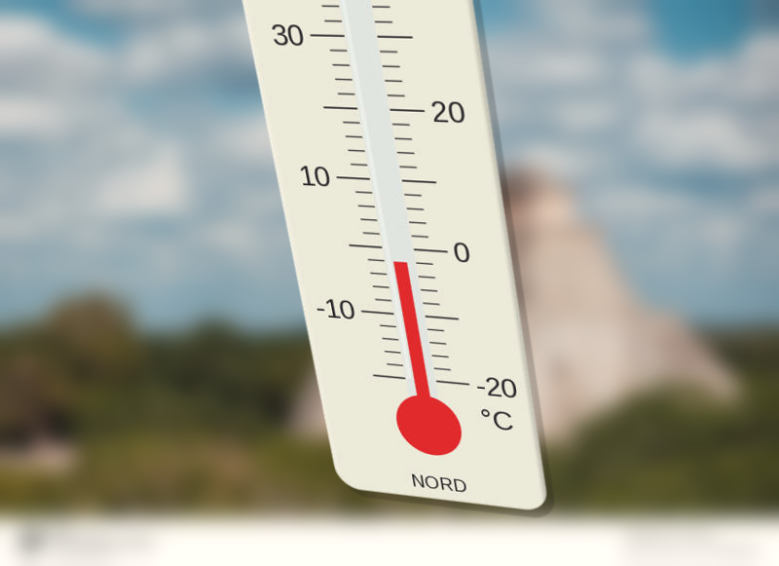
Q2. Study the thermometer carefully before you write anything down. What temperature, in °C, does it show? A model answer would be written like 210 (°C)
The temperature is -2 (°C)
